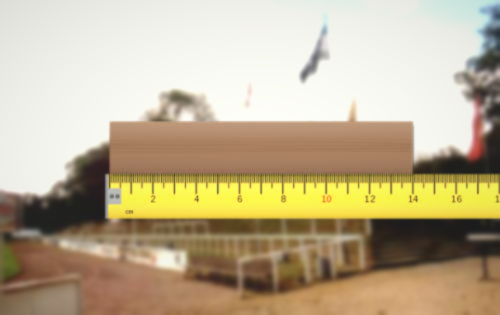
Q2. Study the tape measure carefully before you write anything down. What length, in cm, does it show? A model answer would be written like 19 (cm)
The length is 14 (cm)
